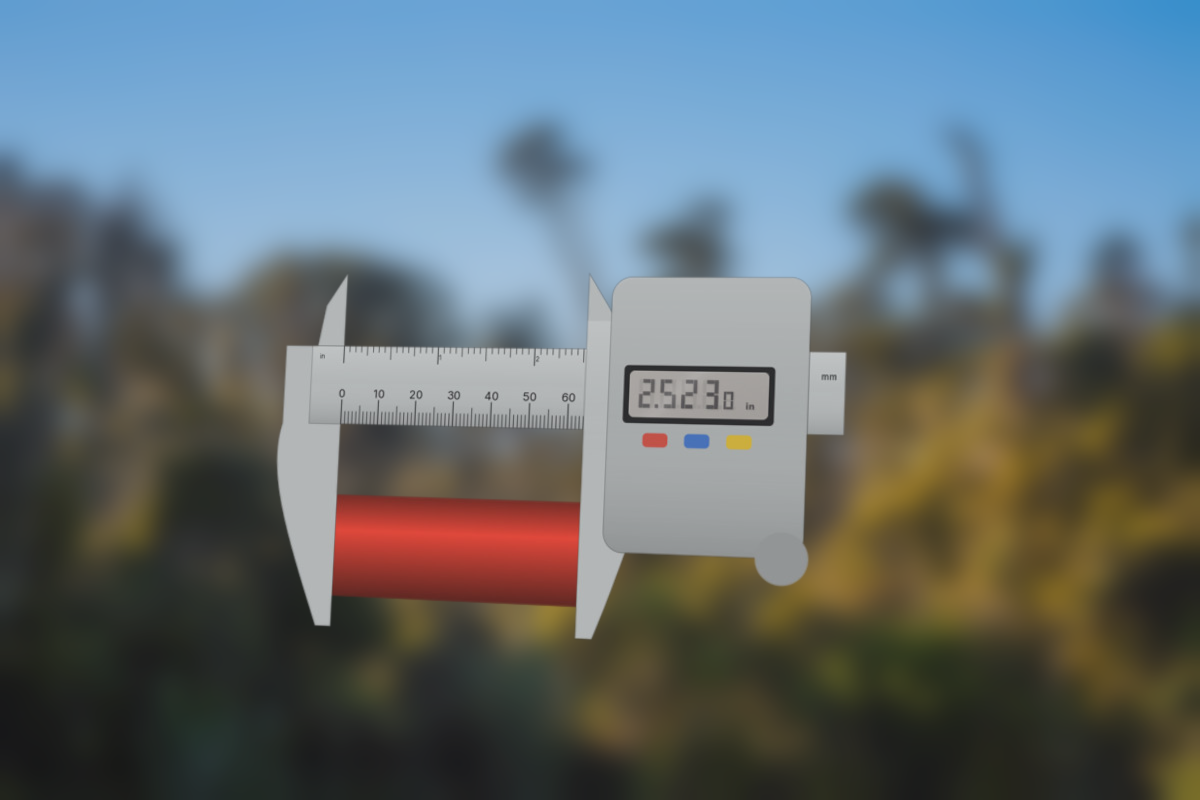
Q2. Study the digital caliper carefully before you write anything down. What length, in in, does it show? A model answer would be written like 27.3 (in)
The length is 2.5230 (in)
